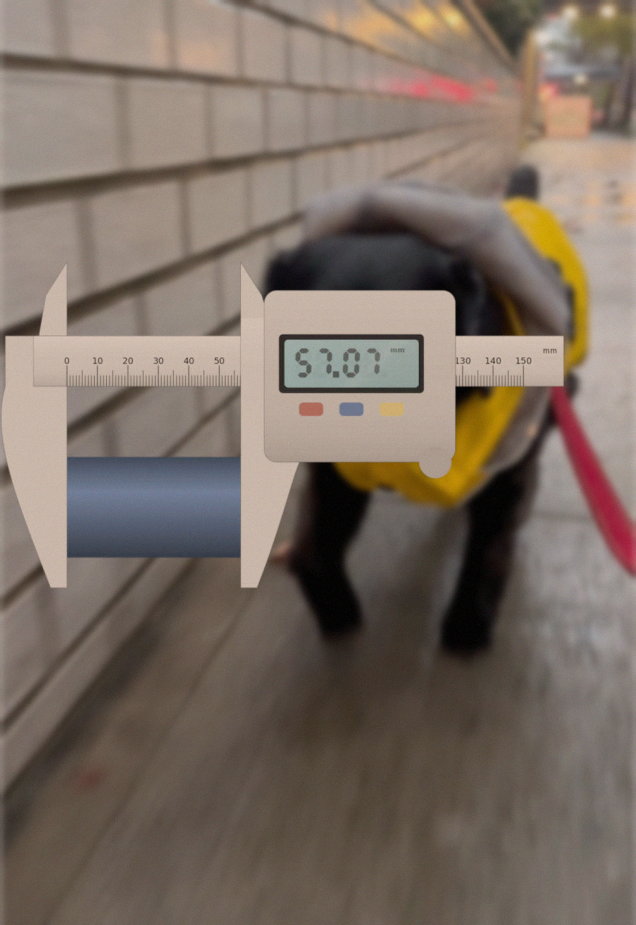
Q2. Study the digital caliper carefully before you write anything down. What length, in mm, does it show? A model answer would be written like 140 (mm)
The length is 57.07 (mm)
